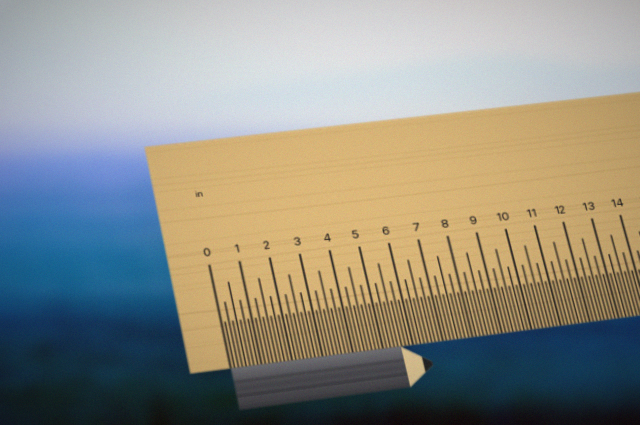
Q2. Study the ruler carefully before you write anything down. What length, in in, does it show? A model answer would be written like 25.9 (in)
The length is 6.5 (in)
